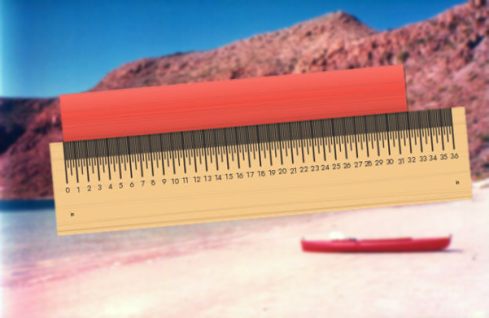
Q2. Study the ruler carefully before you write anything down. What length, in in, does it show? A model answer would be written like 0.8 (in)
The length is 32 (in)
